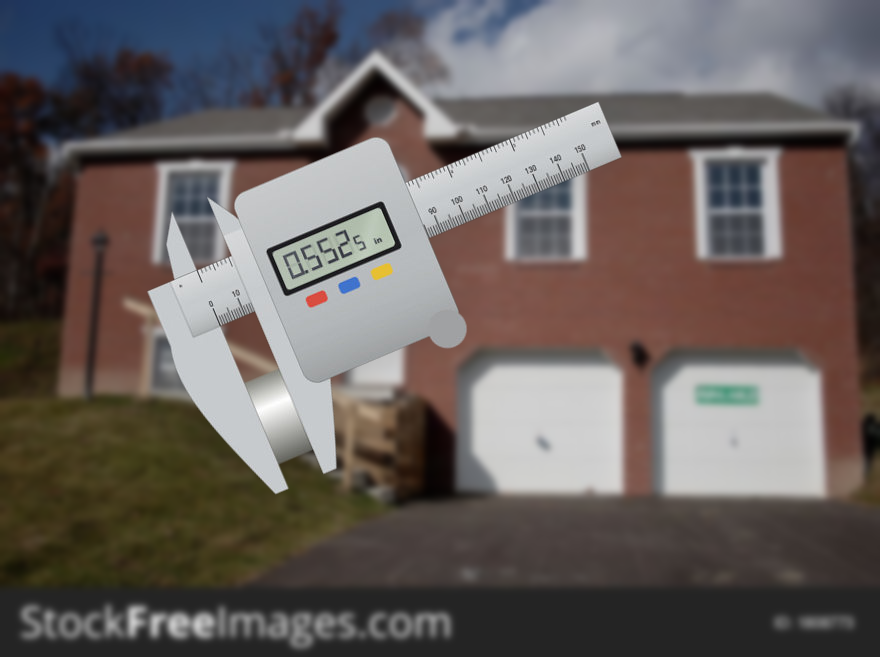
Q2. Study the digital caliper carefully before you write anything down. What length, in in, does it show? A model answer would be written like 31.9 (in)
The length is 0.5525 (in)
